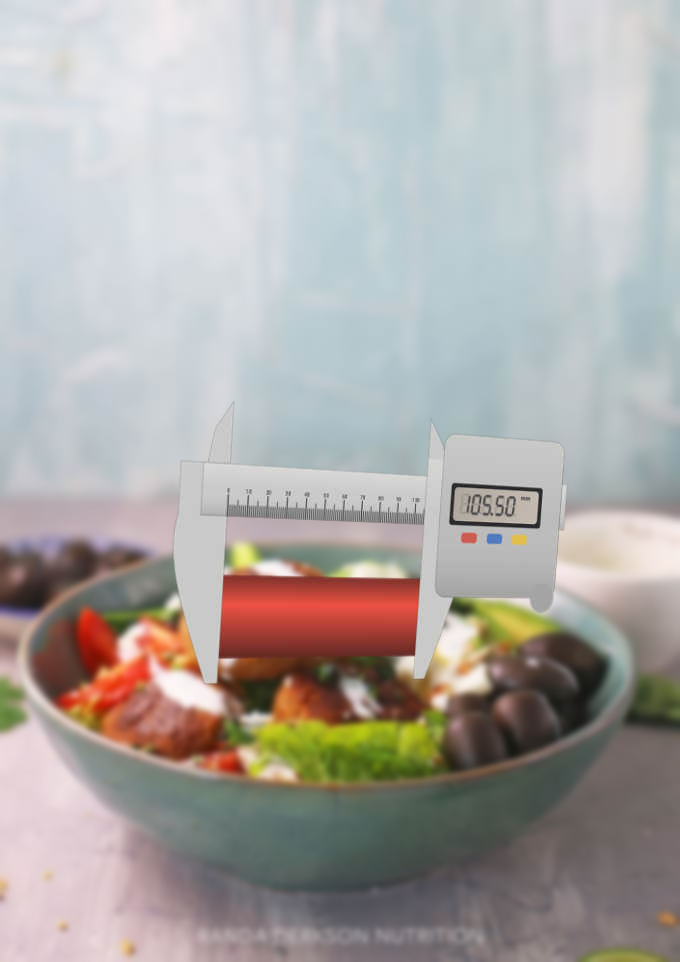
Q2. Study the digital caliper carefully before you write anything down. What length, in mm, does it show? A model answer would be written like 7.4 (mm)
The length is 105.50 (mm)
